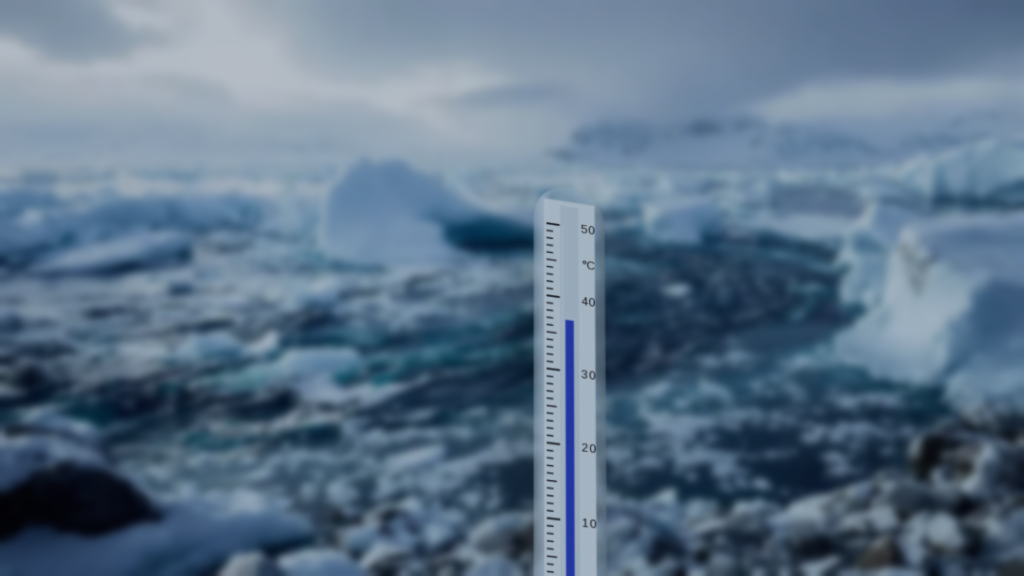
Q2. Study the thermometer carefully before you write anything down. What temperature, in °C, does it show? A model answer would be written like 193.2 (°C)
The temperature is 37 (°C)
